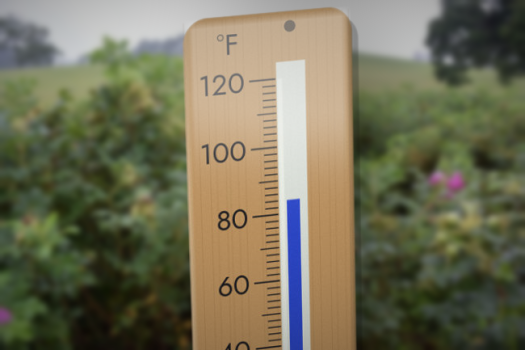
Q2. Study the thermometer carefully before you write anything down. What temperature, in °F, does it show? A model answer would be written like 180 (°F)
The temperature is 84 (°F)
